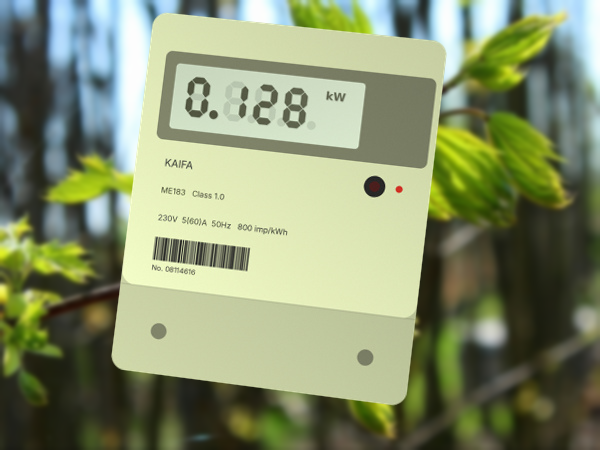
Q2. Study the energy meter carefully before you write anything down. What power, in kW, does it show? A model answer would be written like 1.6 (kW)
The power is 0.128 (kW)
